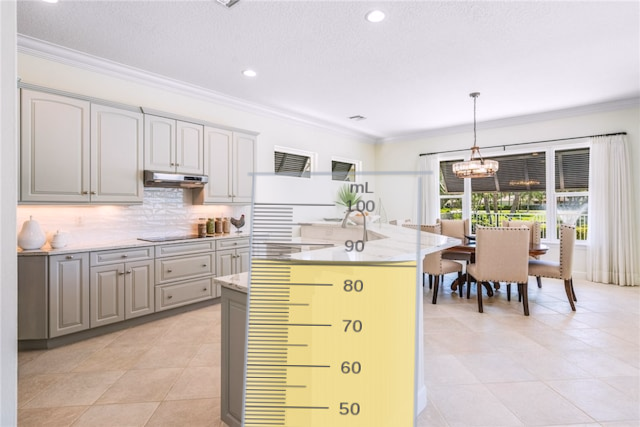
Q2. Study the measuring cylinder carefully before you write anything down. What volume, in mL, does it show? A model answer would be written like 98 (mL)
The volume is 85 (mL)
